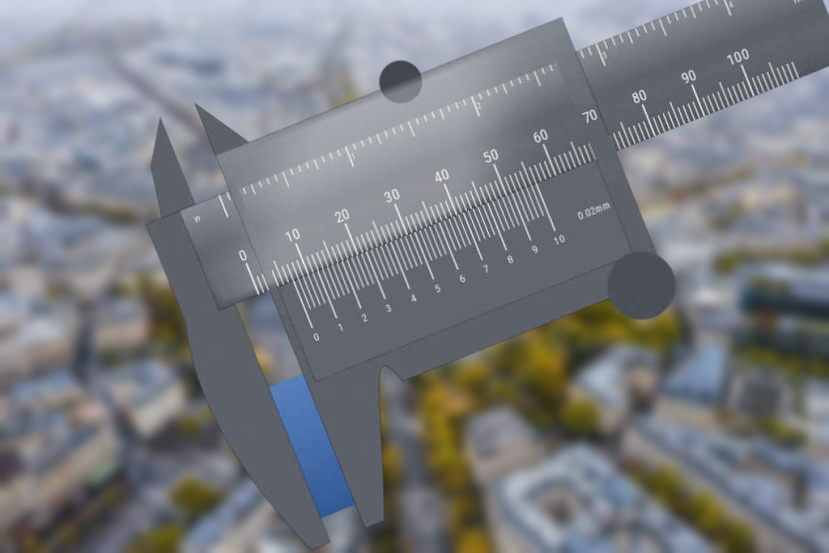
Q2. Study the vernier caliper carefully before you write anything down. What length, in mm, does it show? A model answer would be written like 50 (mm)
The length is 7.0 (mm)
